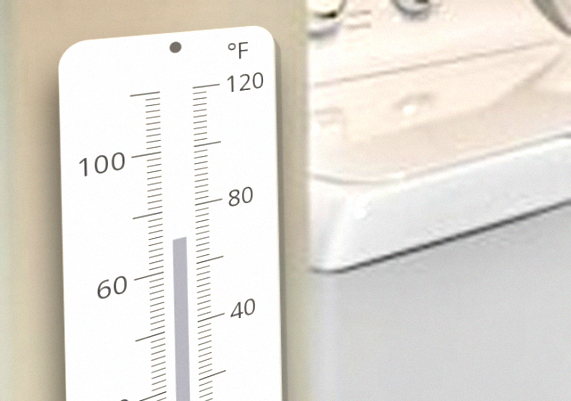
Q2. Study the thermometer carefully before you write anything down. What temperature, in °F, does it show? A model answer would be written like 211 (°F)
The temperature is 70 (°F)
